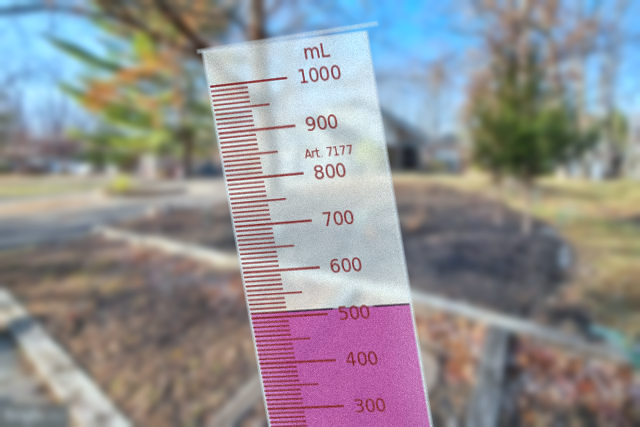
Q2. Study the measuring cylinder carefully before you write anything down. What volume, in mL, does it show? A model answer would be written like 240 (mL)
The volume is 510 (mL)
